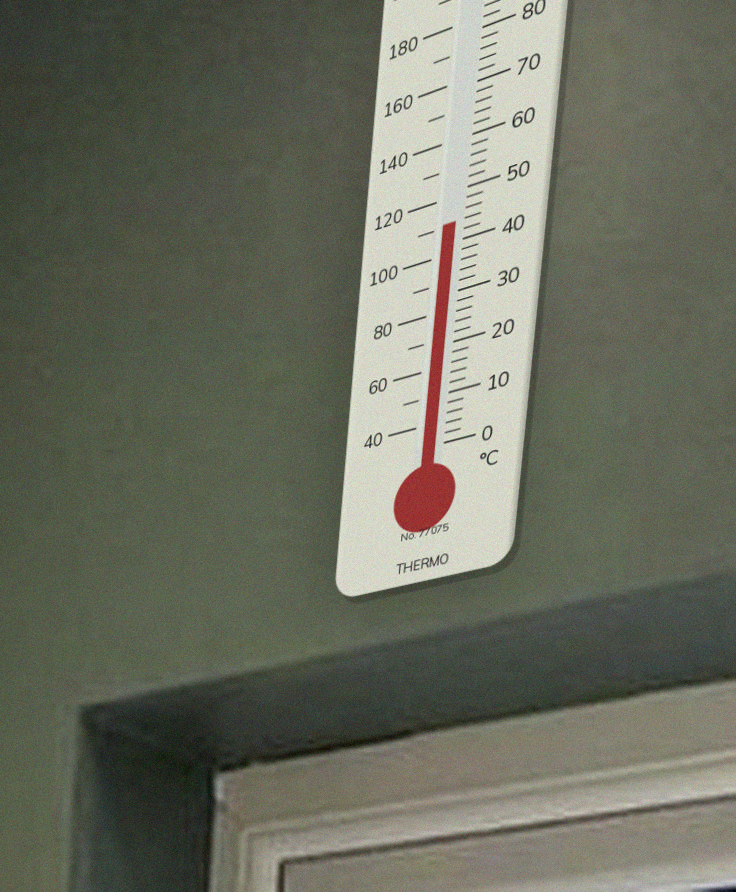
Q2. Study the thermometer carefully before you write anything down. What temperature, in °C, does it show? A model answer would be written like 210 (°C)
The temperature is 44 (°C)
